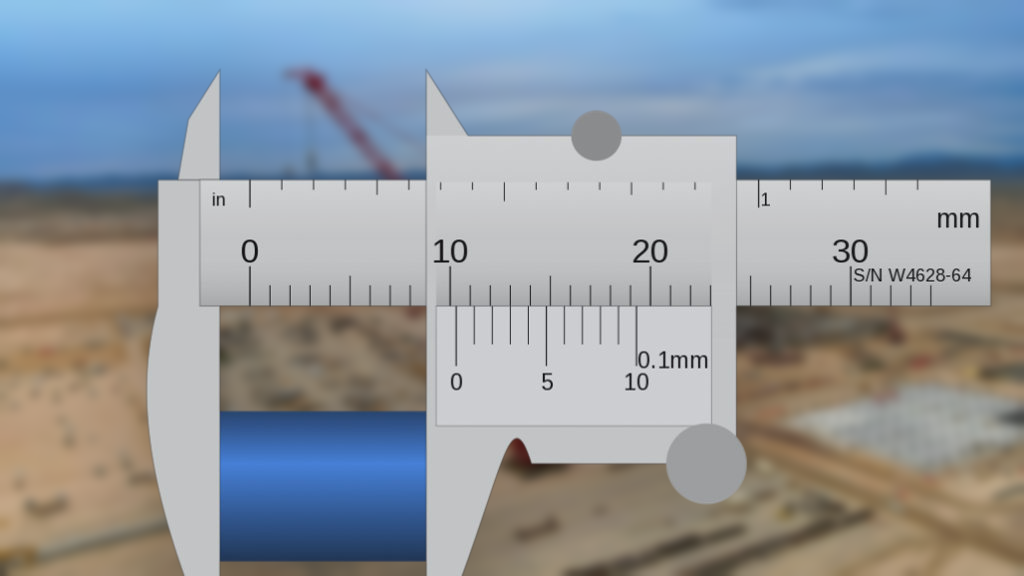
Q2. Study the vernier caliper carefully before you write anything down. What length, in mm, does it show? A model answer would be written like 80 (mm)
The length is 10.3 (mm)
